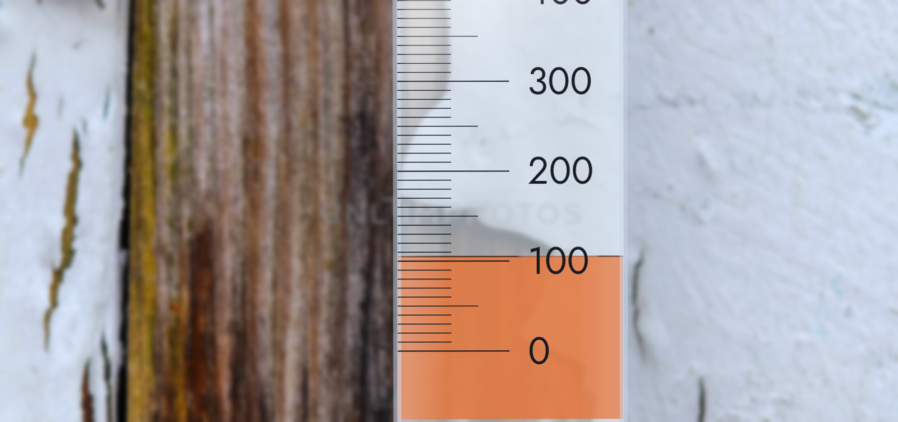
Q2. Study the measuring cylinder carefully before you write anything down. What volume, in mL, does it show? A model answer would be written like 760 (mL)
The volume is 105 (mL)
